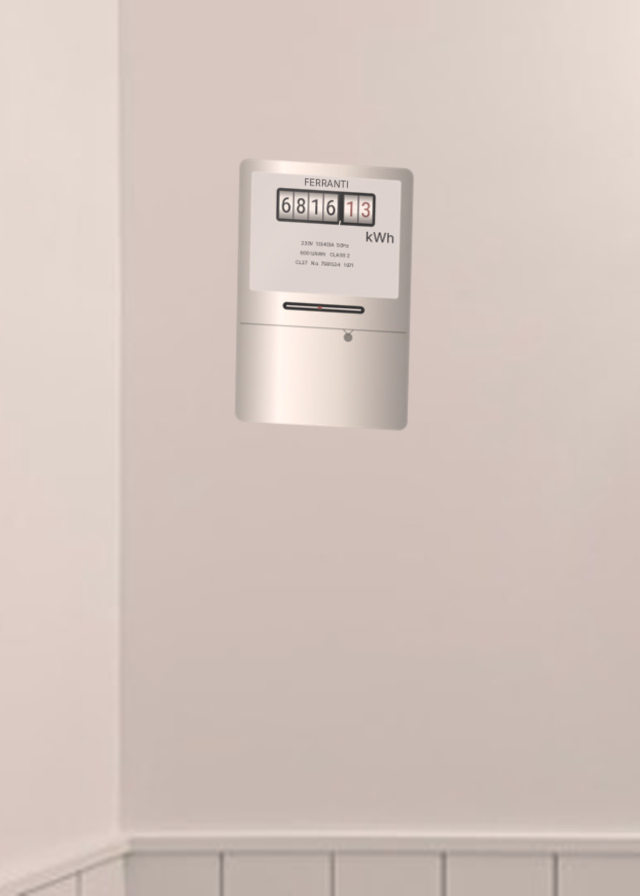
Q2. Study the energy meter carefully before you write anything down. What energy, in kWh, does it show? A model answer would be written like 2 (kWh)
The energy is 6816.13 (kWh)
